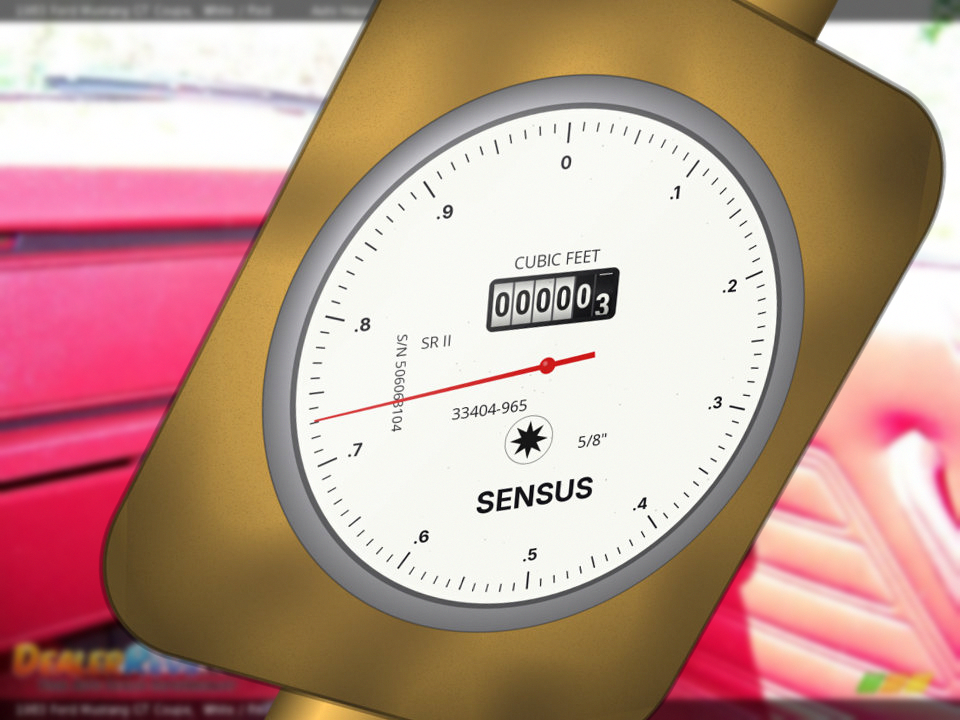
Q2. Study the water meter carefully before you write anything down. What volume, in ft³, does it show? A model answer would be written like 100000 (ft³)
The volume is 2.73 (ft³)
